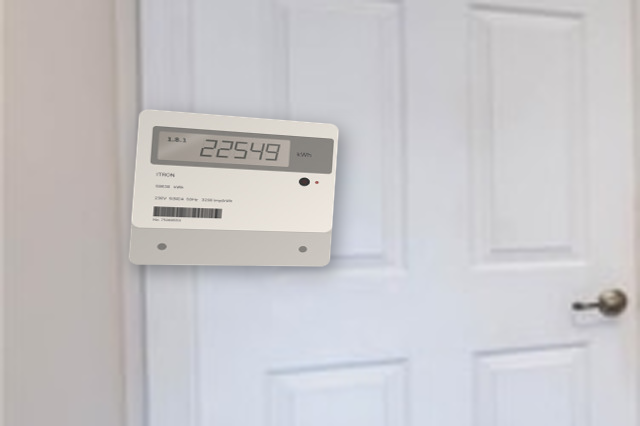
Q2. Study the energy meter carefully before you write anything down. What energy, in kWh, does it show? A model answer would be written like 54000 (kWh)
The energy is 22549 (kWh)
